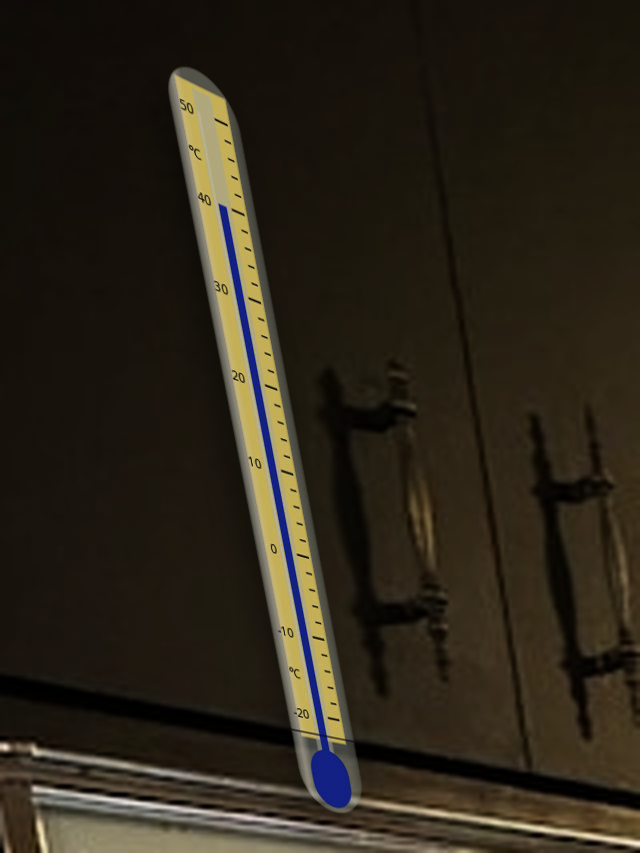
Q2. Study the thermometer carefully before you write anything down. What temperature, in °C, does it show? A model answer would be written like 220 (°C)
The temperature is 40 (°C)
